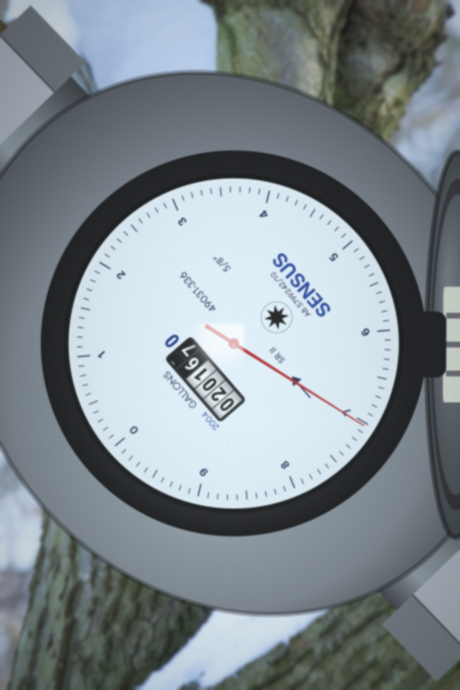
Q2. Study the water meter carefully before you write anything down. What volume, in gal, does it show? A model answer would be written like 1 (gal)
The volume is 201667.0 (gal)
